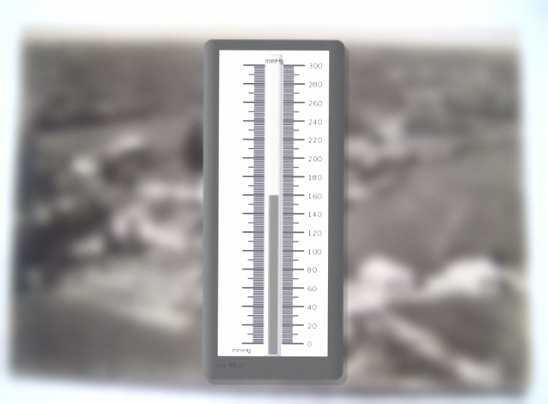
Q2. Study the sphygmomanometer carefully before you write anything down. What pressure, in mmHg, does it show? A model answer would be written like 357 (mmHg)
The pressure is 160 (mmHg)
